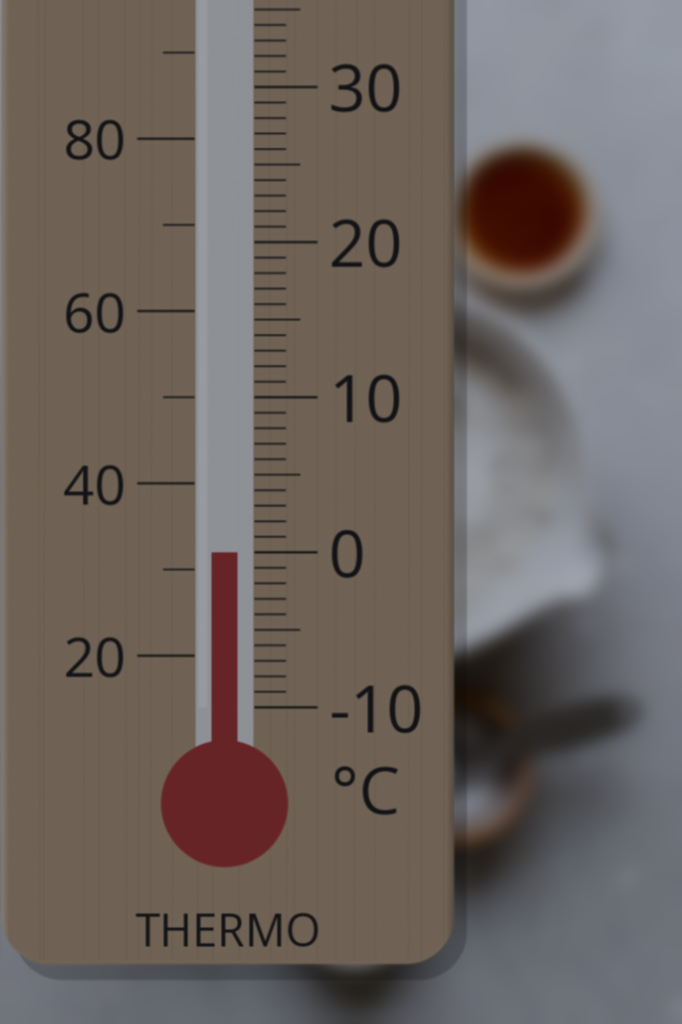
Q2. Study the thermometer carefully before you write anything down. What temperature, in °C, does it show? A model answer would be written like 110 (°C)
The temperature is 0 (°C)
